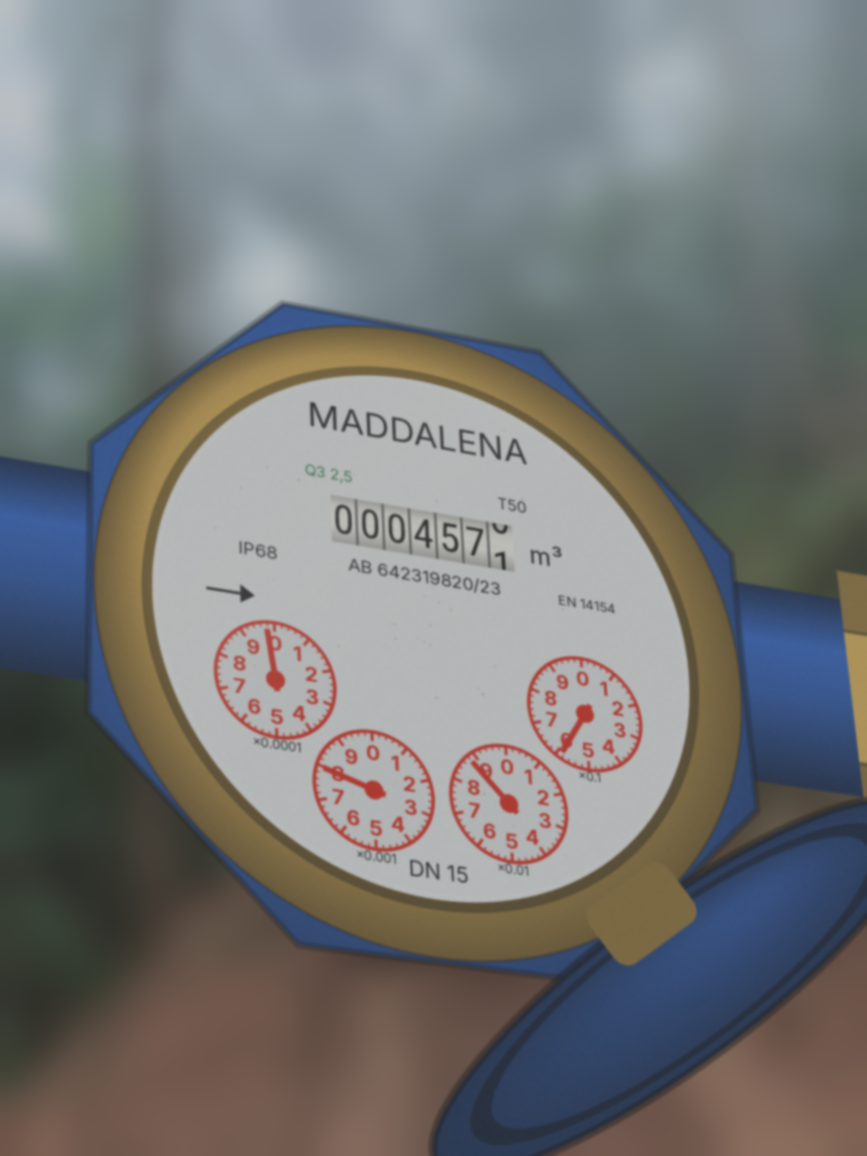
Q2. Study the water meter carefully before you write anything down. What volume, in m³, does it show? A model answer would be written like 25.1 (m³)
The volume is 4570.5879 (m³)
